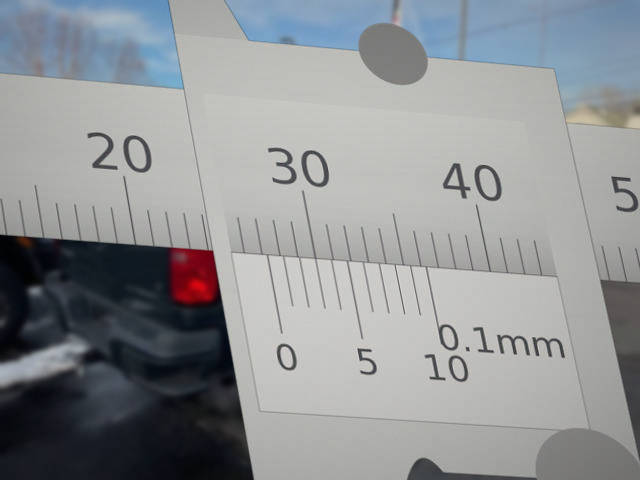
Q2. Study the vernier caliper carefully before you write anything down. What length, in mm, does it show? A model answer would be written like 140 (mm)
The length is 27.3 (mm)
